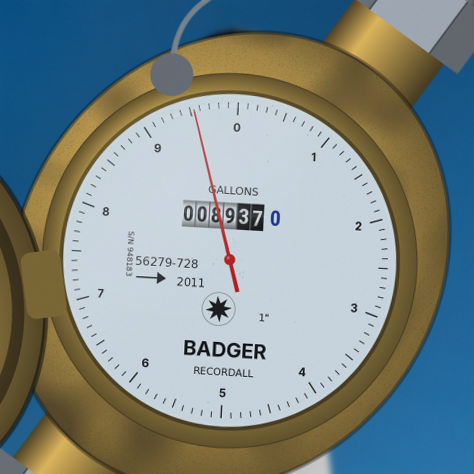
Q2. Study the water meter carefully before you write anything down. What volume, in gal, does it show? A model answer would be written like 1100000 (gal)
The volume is 89369.5 (gal)
